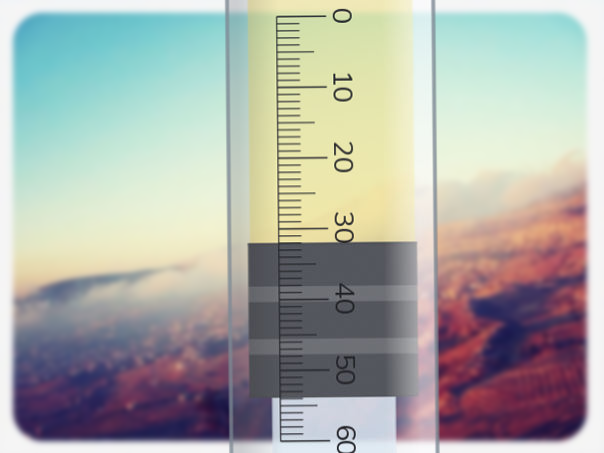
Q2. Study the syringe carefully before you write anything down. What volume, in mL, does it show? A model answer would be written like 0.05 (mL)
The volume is 32 (mL)
